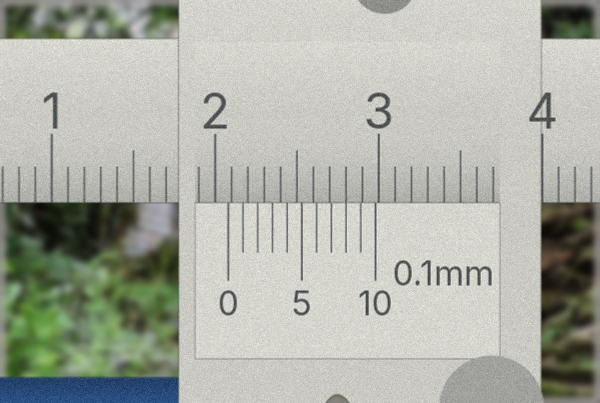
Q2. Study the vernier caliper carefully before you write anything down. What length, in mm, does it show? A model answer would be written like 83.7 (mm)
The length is 20.8 (mm)
